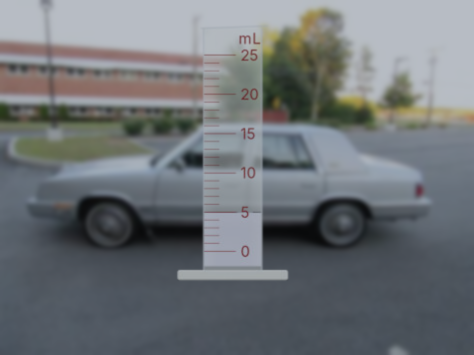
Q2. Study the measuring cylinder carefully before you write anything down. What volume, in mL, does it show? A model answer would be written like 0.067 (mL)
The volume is 5 (mL)
